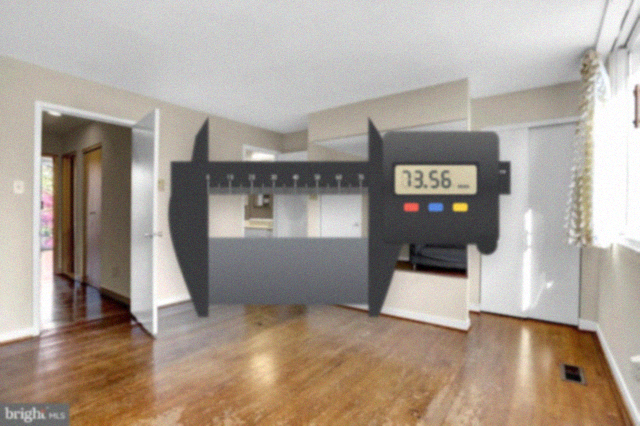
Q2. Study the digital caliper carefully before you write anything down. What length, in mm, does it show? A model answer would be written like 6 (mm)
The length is 73.56 (mm)
